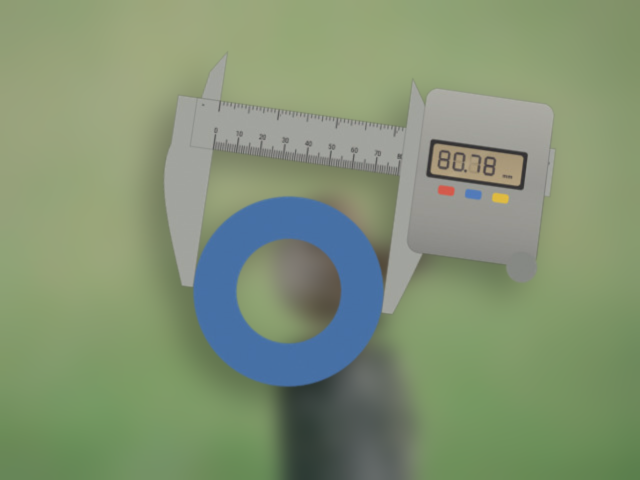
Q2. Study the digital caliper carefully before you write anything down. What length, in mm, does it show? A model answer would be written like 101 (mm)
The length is 80.78 (mm)
